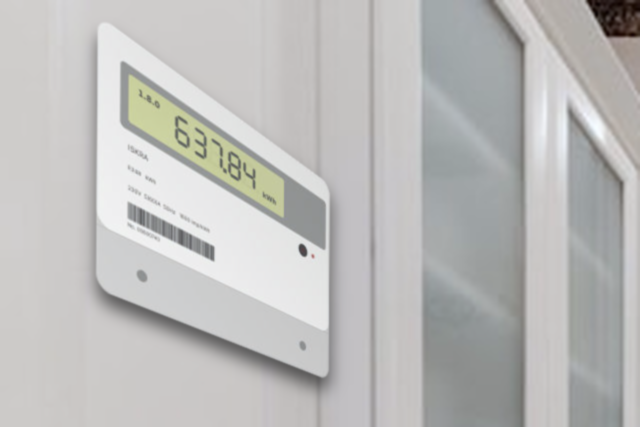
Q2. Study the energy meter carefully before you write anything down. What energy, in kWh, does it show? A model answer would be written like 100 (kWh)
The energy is 637.84 (kWh)
